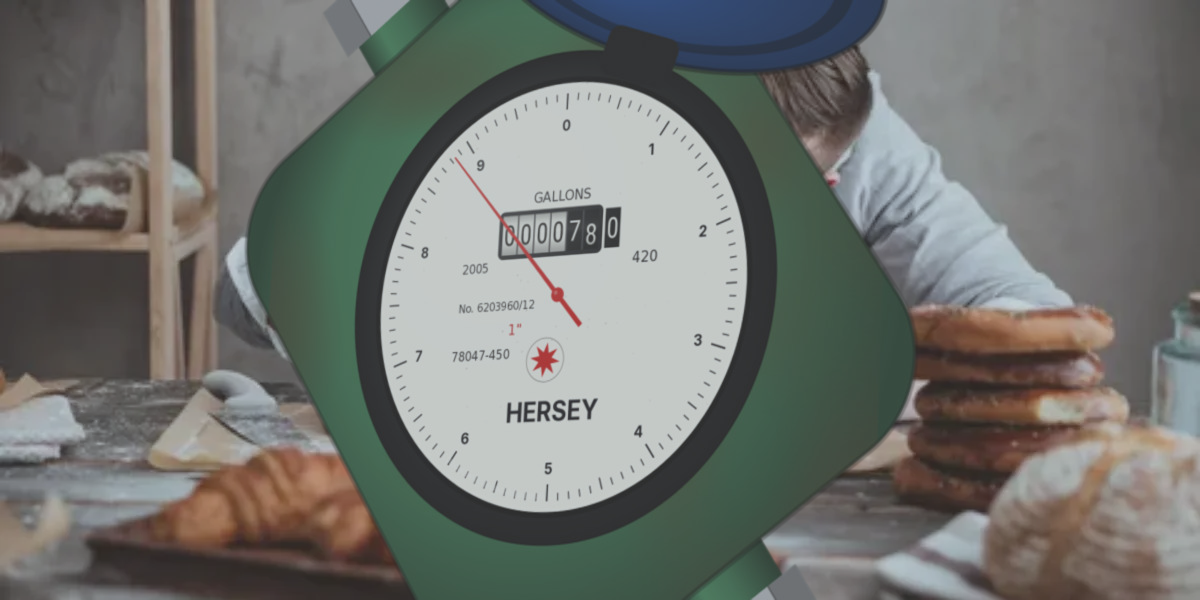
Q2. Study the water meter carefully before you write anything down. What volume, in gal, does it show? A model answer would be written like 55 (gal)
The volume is 778.8 (gal)
